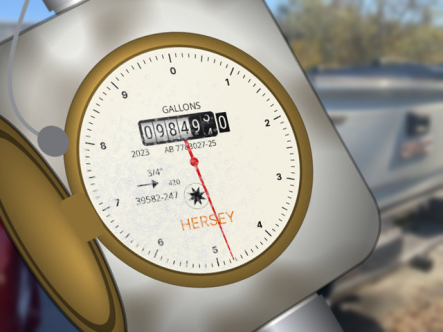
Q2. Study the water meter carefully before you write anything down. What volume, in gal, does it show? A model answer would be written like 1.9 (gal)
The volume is 984934.7 (gal)
